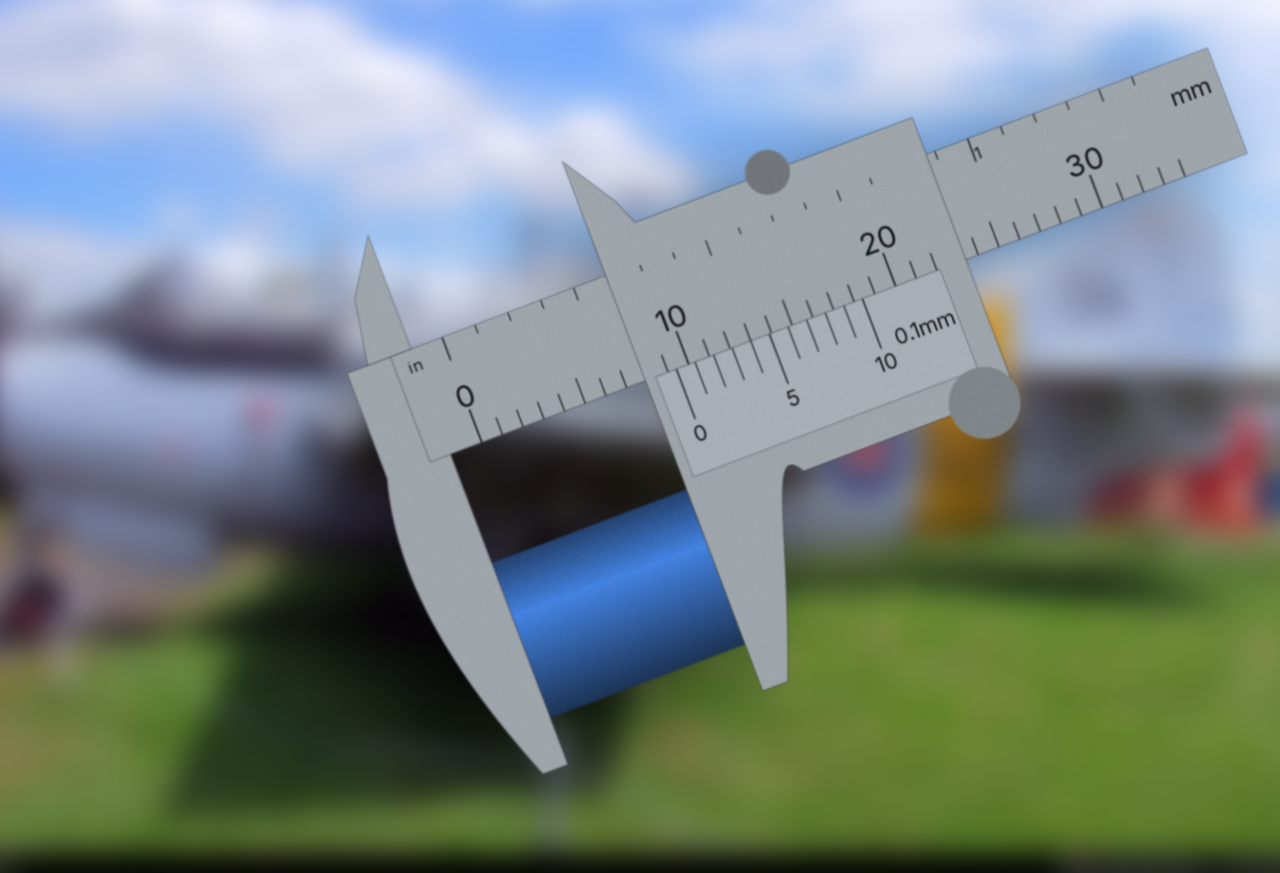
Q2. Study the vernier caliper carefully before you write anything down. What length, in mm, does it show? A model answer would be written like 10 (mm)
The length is 9.4 (mm)
